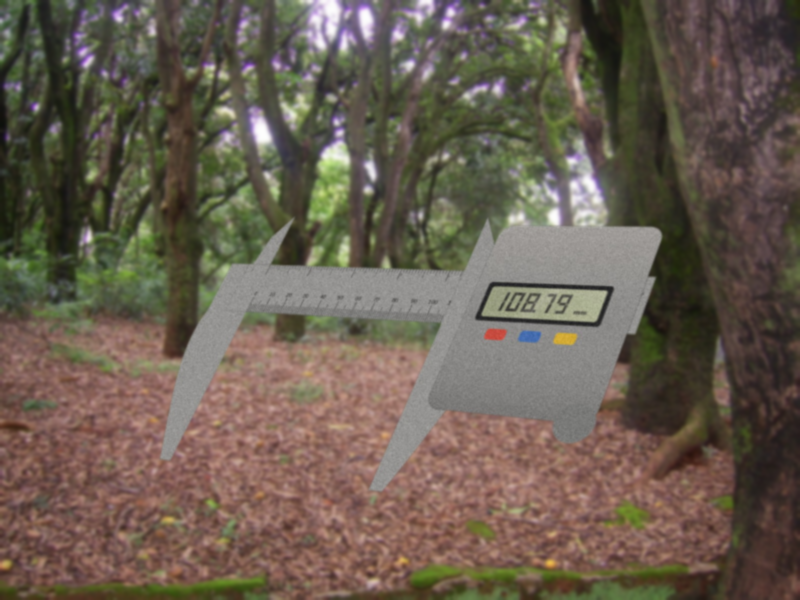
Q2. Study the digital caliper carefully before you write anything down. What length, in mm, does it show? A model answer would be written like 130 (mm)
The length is 108.79 (mm)
